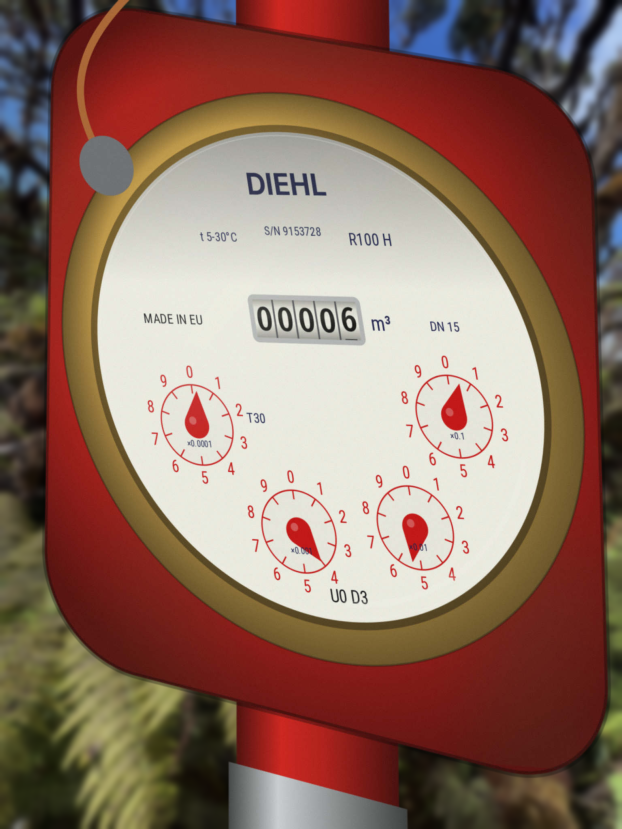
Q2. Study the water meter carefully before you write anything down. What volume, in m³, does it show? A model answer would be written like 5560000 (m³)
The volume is 6.0540 (m³)
